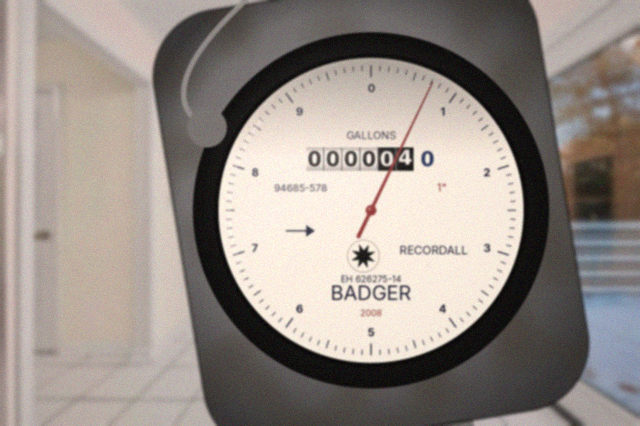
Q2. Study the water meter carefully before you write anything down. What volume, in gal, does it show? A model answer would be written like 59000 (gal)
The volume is 40.7 (gal)
